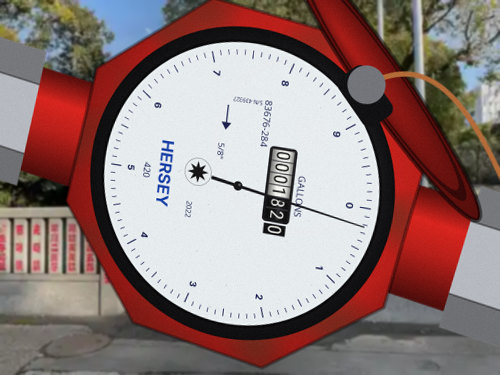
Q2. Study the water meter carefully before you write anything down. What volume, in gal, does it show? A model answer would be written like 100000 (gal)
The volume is 1820.2 (gal)
